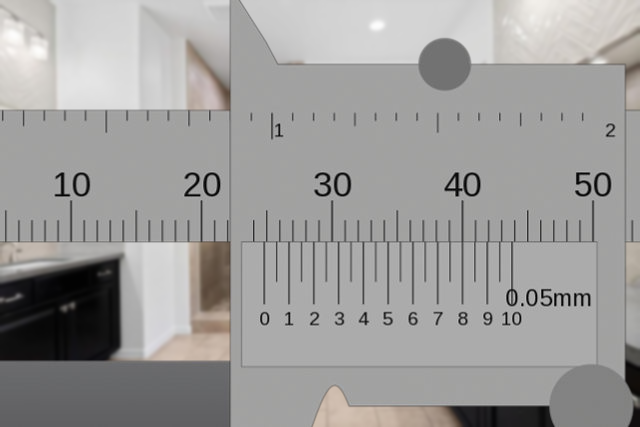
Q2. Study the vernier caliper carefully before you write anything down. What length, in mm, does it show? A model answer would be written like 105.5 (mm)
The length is 24.8 (mm)
